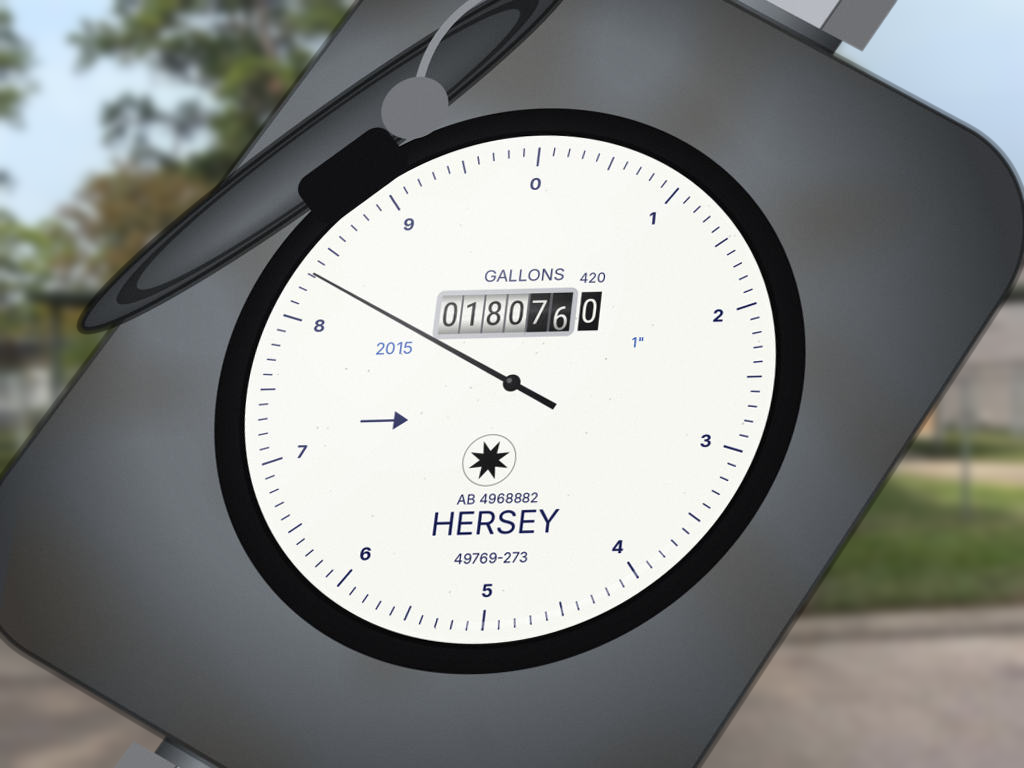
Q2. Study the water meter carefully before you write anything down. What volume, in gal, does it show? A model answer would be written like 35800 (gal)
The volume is 180758.3 (gal)
